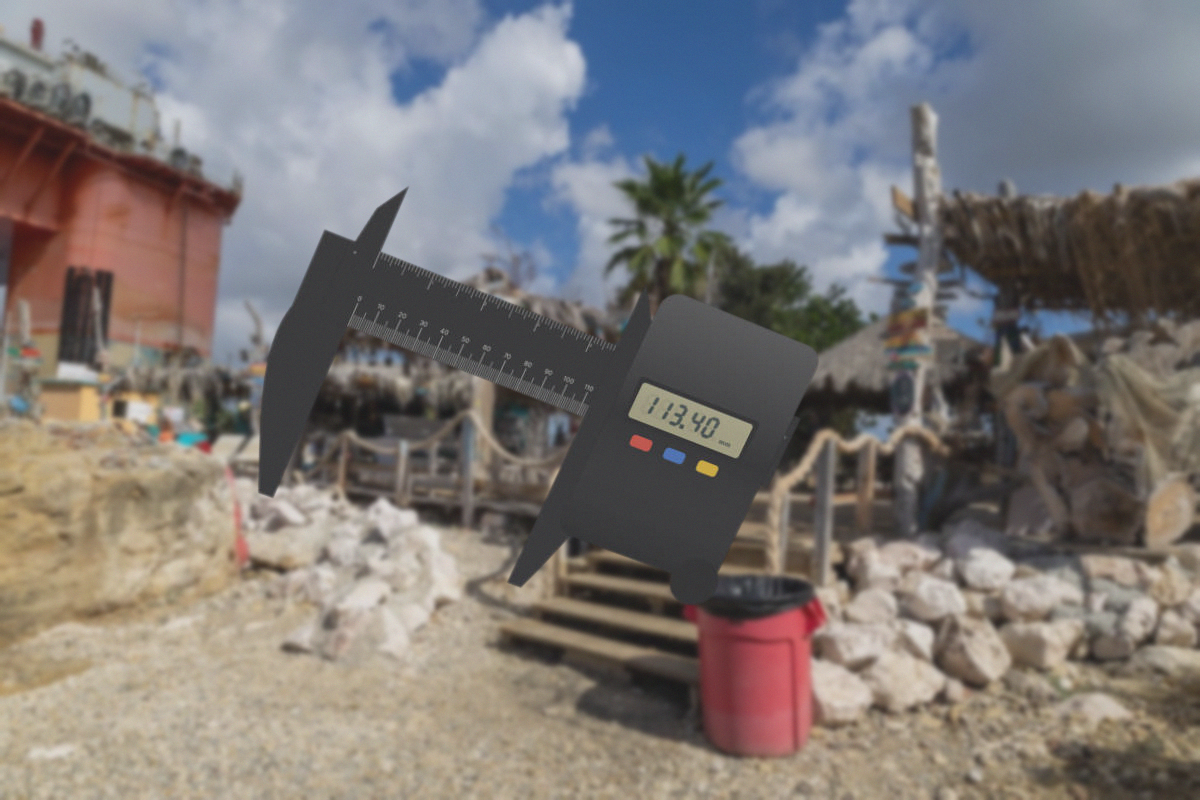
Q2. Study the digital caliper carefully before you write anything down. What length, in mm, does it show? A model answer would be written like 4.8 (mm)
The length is 113.40 (mm)
